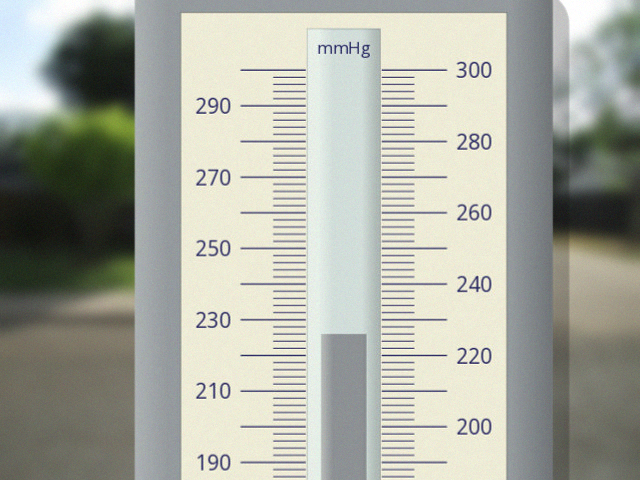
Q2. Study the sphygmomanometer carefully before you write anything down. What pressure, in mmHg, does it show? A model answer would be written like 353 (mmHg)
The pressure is 226 (mmHg)
